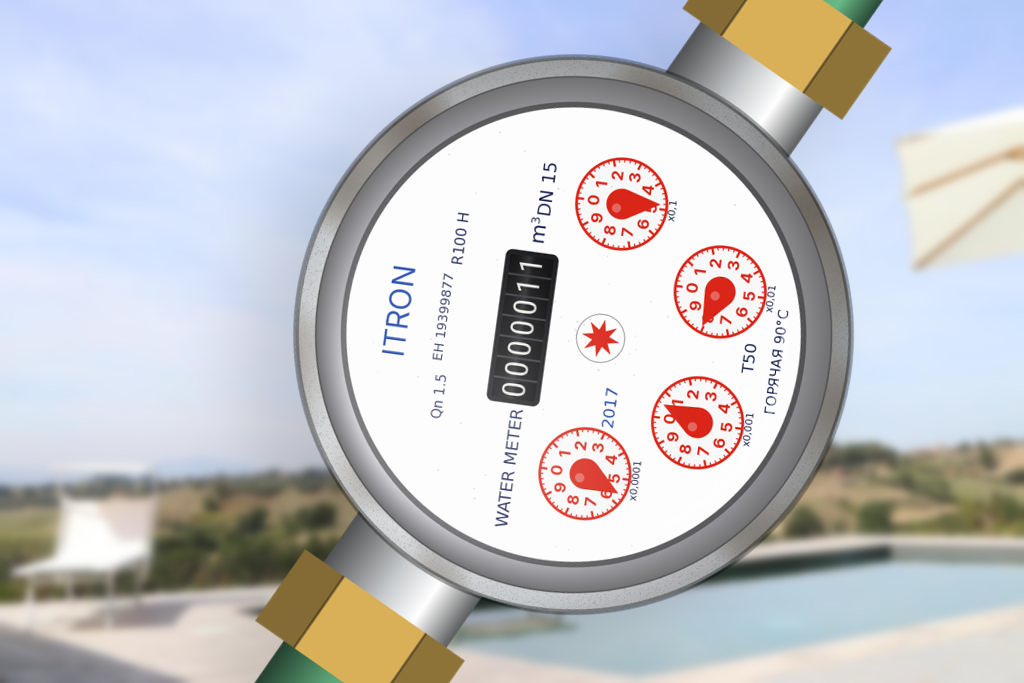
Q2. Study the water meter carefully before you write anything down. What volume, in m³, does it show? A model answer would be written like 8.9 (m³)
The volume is 11.4805 (m³)
